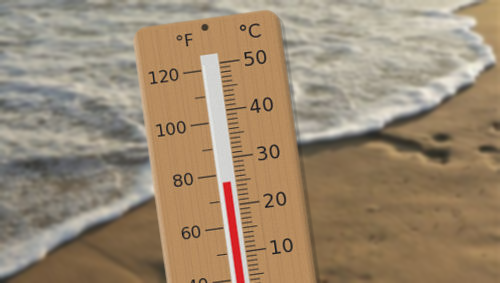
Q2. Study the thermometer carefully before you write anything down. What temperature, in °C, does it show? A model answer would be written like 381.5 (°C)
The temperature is 25 (°C)
